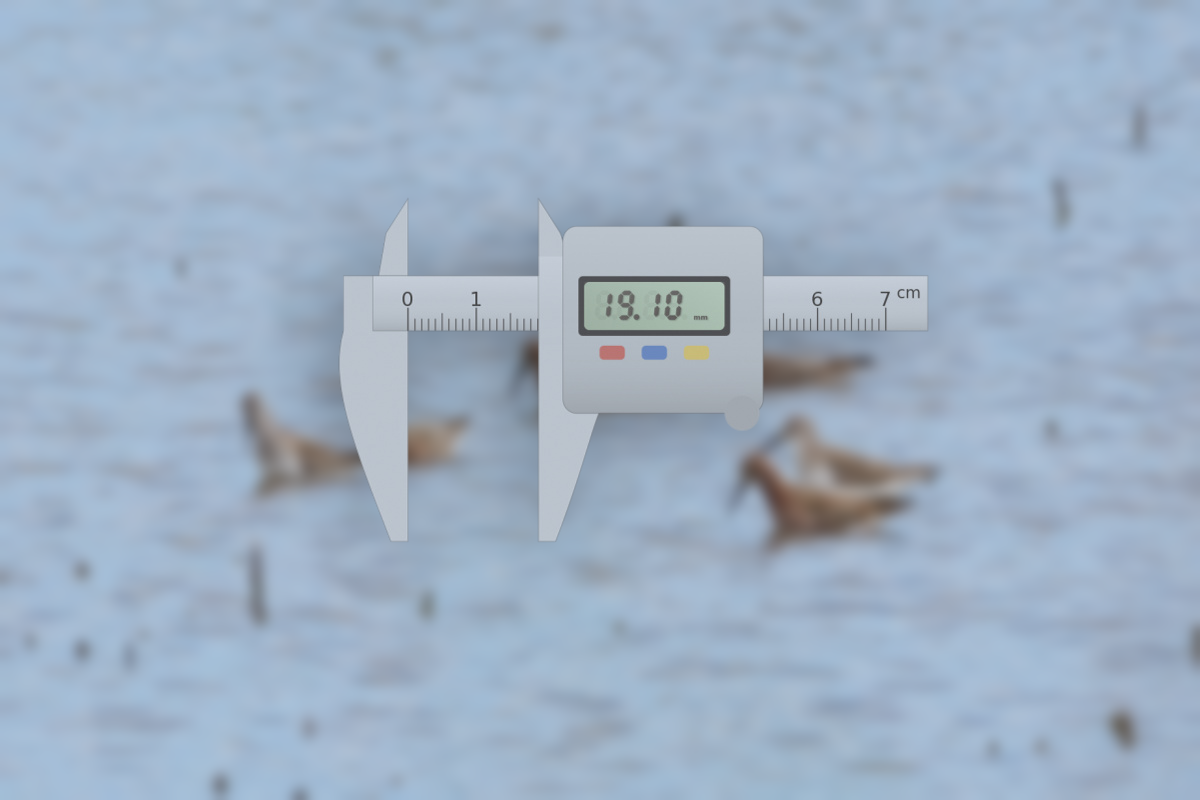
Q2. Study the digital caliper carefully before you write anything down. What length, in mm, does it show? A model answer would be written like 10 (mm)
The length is 19.10 (mm)
